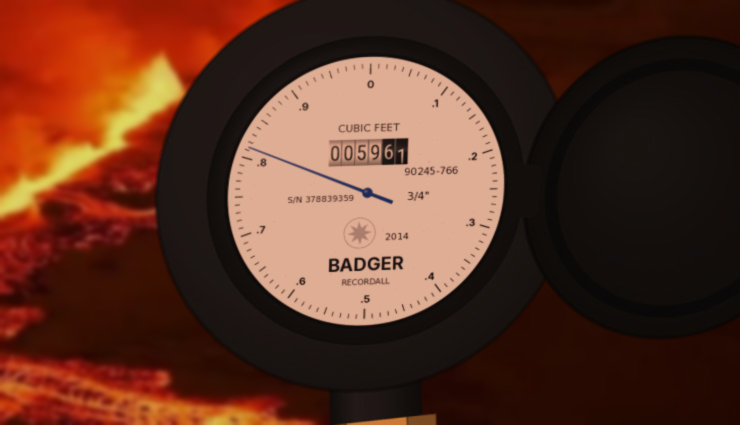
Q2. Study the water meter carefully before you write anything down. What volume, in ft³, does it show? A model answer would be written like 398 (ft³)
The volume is 5960.81 (ft³)
